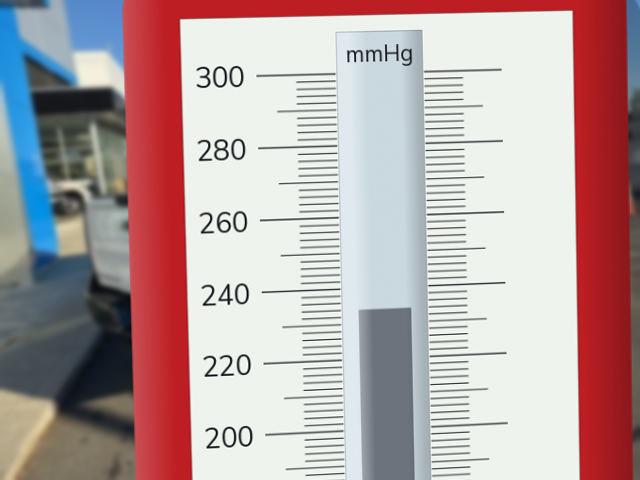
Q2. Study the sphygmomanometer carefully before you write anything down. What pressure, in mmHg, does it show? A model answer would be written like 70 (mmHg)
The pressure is 234 (mmHg)
